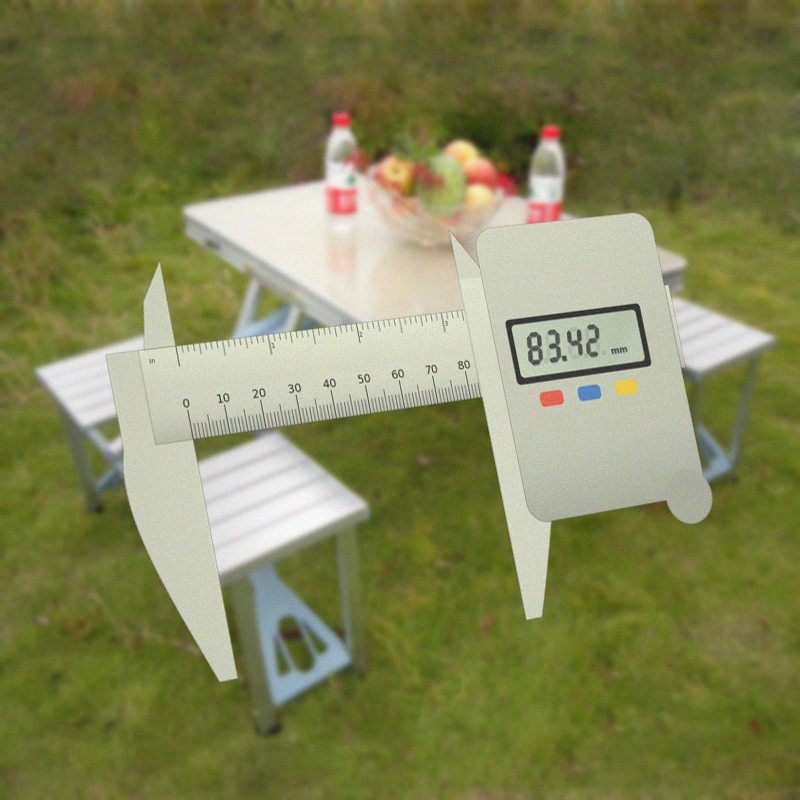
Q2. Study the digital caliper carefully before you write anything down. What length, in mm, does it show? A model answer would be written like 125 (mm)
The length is 83.42 (mm)
